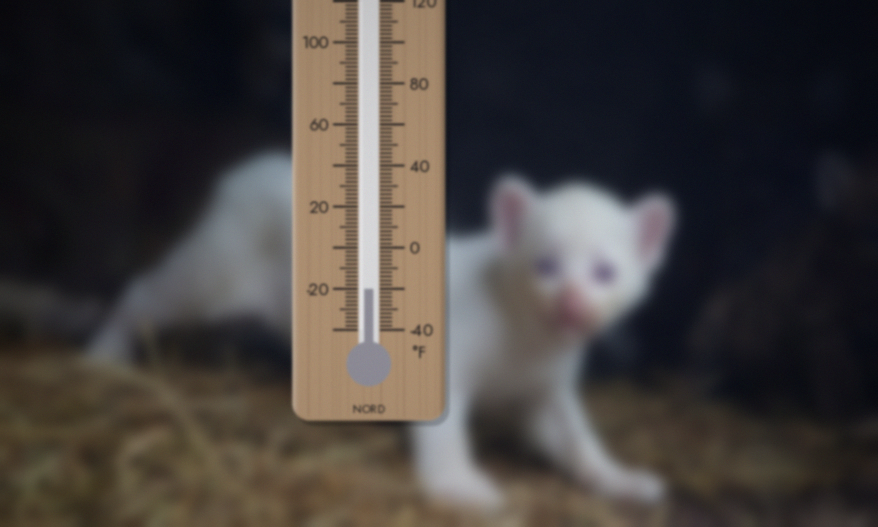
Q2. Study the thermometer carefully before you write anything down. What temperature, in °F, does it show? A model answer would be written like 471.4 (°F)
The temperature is -20 (°F)
